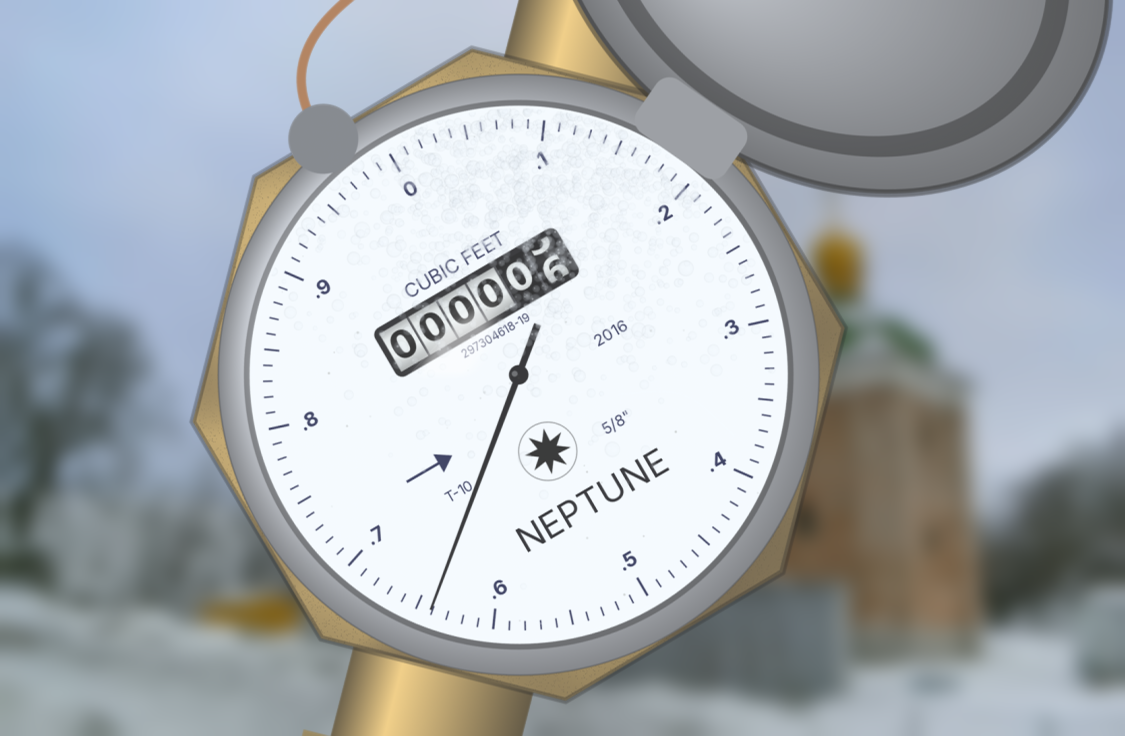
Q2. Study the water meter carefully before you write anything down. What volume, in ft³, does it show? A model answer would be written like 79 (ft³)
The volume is 5.64 (ft³)
